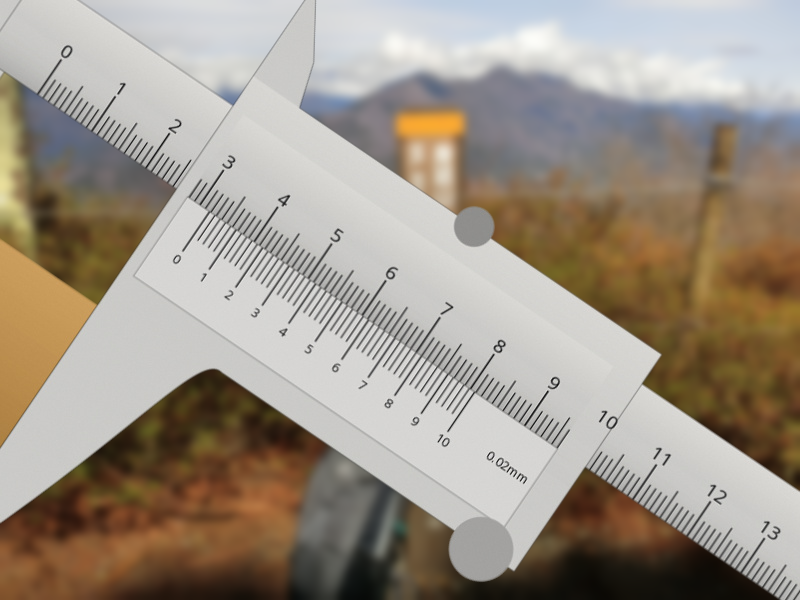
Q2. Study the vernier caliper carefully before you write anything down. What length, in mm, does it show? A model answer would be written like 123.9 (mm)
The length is 31.8 (mm)
